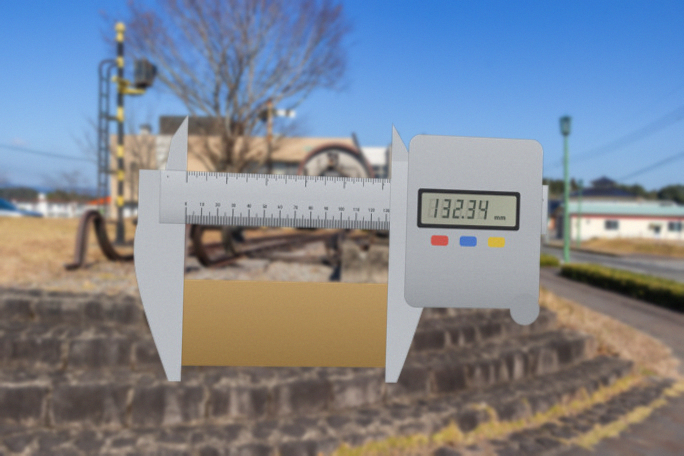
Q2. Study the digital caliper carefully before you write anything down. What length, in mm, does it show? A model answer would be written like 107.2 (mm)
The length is 132.34 (mm)
